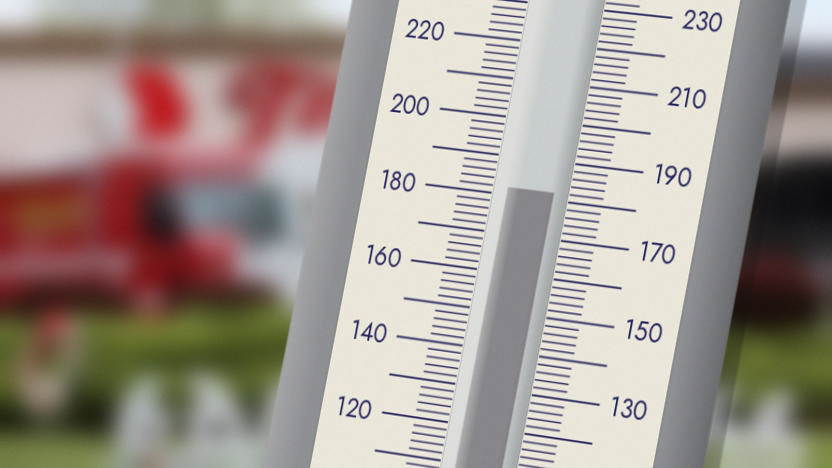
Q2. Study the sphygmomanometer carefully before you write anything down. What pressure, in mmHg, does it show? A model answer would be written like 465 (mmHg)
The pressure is 182 (mmHg)
